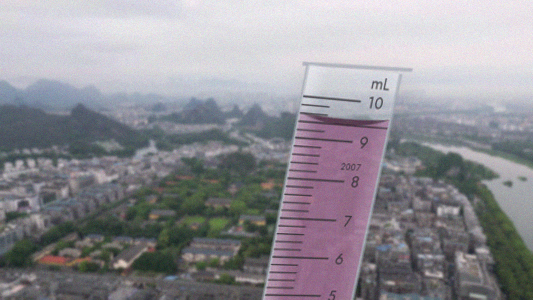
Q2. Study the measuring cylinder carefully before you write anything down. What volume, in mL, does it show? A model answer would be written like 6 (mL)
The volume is 9.4 (mL)
